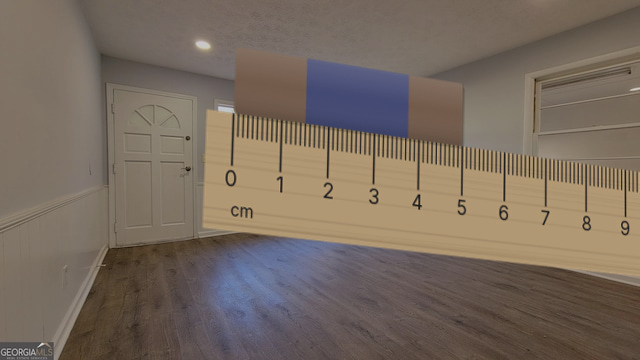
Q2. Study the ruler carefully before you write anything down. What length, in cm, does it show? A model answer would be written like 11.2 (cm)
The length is 5 (cm)
